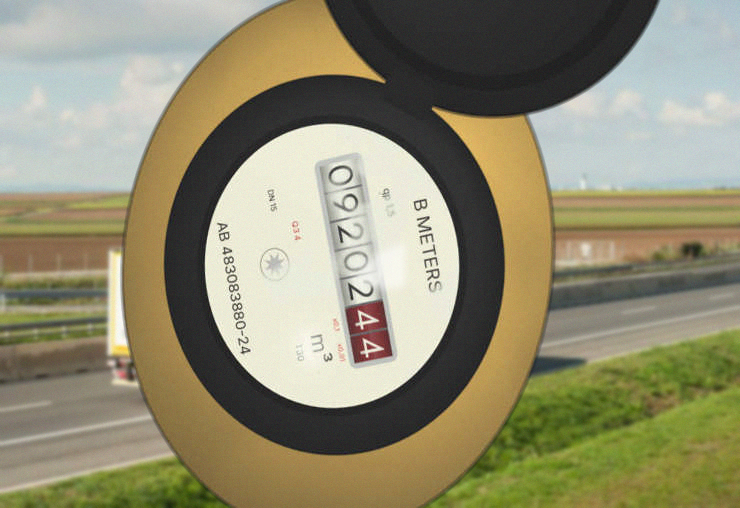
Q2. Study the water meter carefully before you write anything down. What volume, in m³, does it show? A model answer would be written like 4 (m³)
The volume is 9202.44 (m³)
